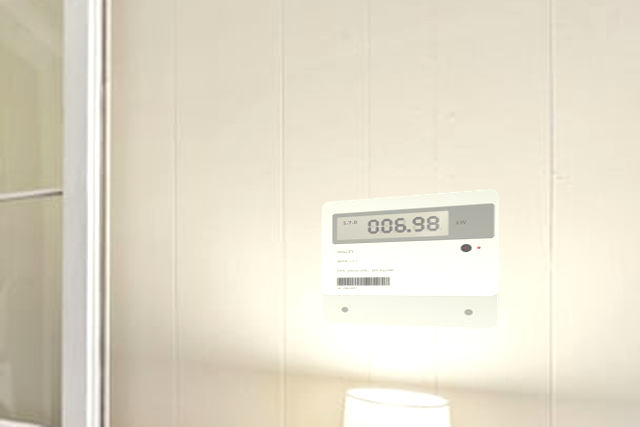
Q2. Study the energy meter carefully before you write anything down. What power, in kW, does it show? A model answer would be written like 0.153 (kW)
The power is 6.98 (kW)
